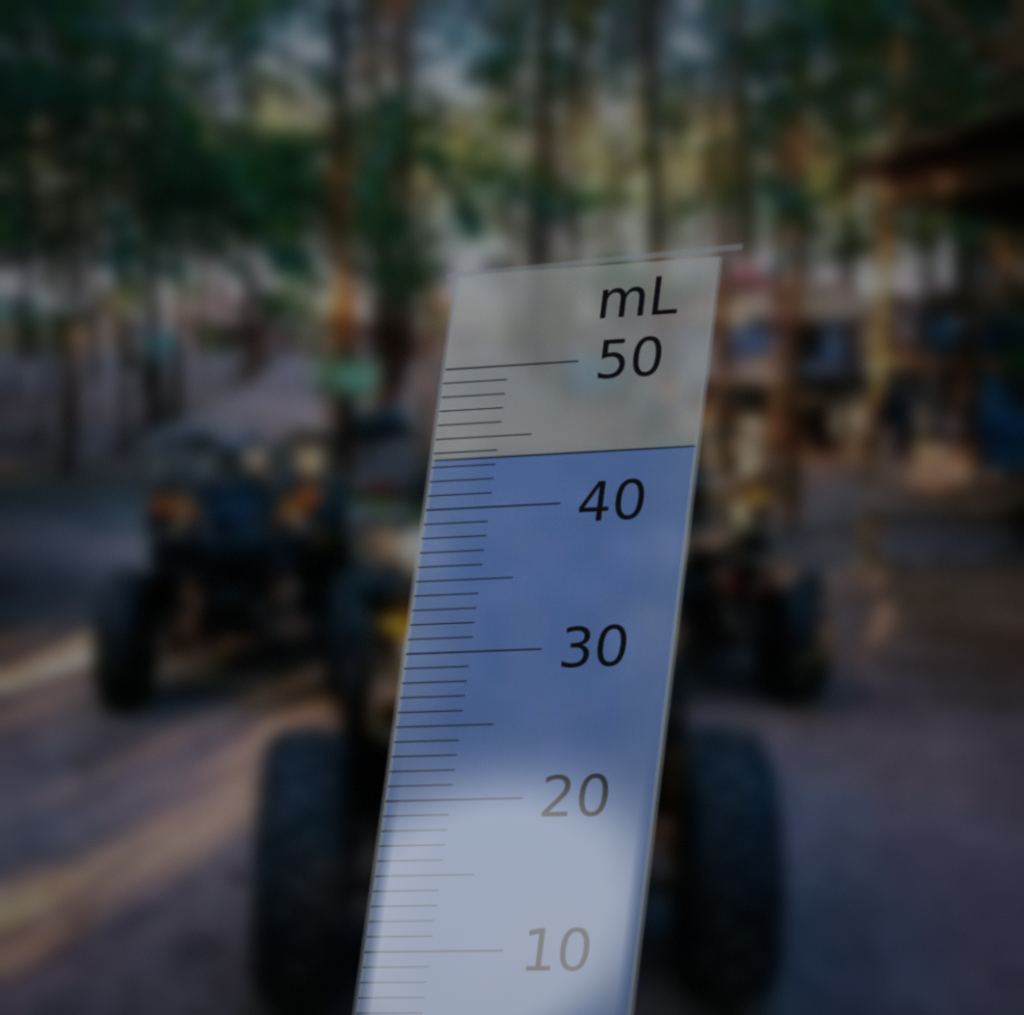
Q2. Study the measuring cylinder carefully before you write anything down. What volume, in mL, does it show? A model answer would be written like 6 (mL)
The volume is 43.5 (mL)
